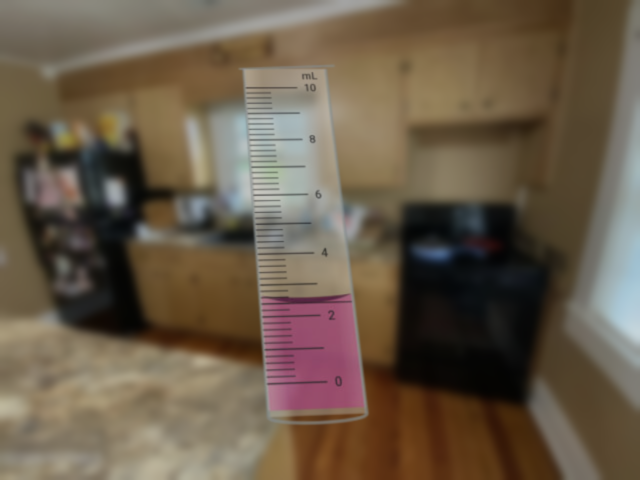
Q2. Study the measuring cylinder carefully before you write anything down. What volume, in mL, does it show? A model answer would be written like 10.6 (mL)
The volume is 2.4 (mL)
